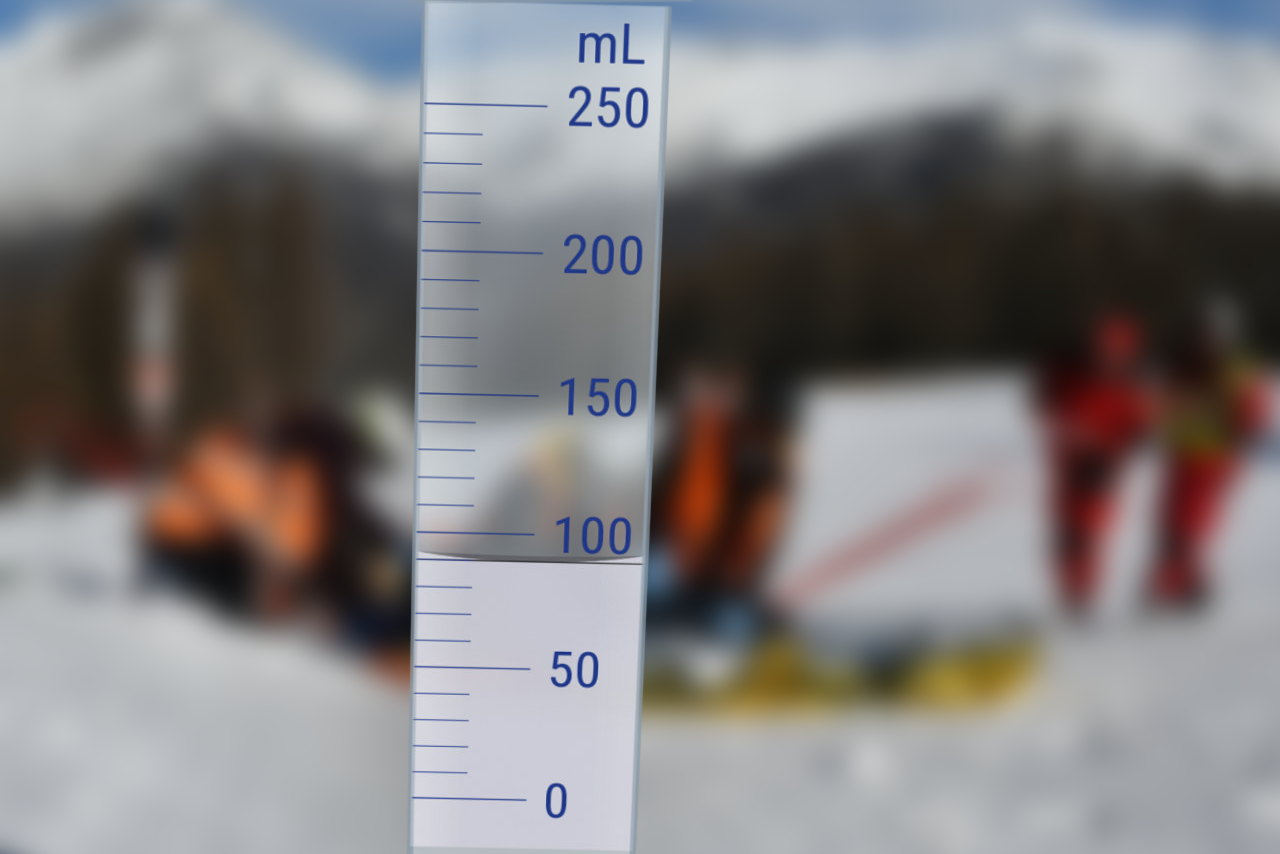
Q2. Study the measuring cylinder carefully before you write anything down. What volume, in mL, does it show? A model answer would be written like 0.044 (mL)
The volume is 90 (mL)
